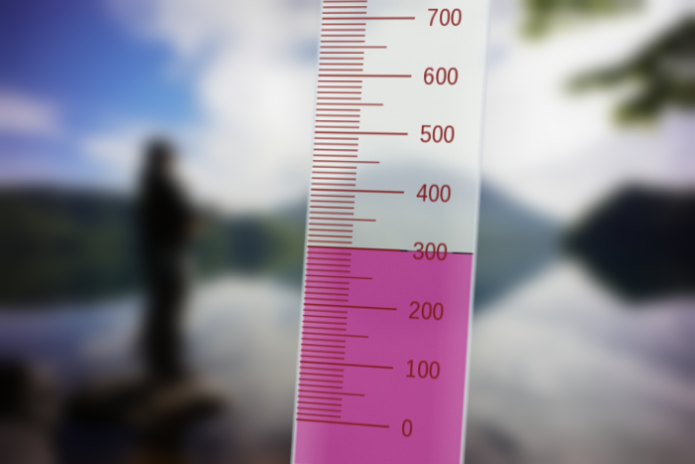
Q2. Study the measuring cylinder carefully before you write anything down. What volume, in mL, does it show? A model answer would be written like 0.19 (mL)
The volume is 300 (mL)
